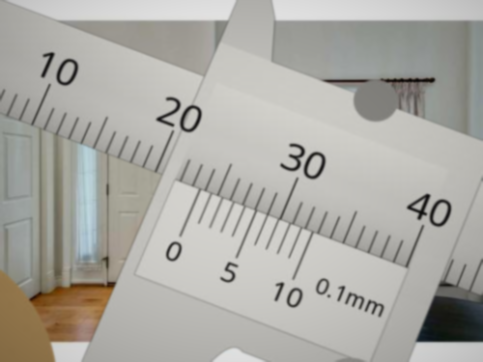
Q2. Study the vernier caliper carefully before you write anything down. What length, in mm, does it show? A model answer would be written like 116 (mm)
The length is 23.6 (mm)
